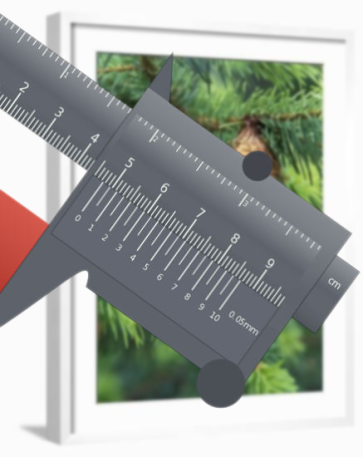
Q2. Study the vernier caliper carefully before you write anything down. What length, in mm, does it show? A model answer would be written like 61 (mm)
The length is 47.5 (mm)
